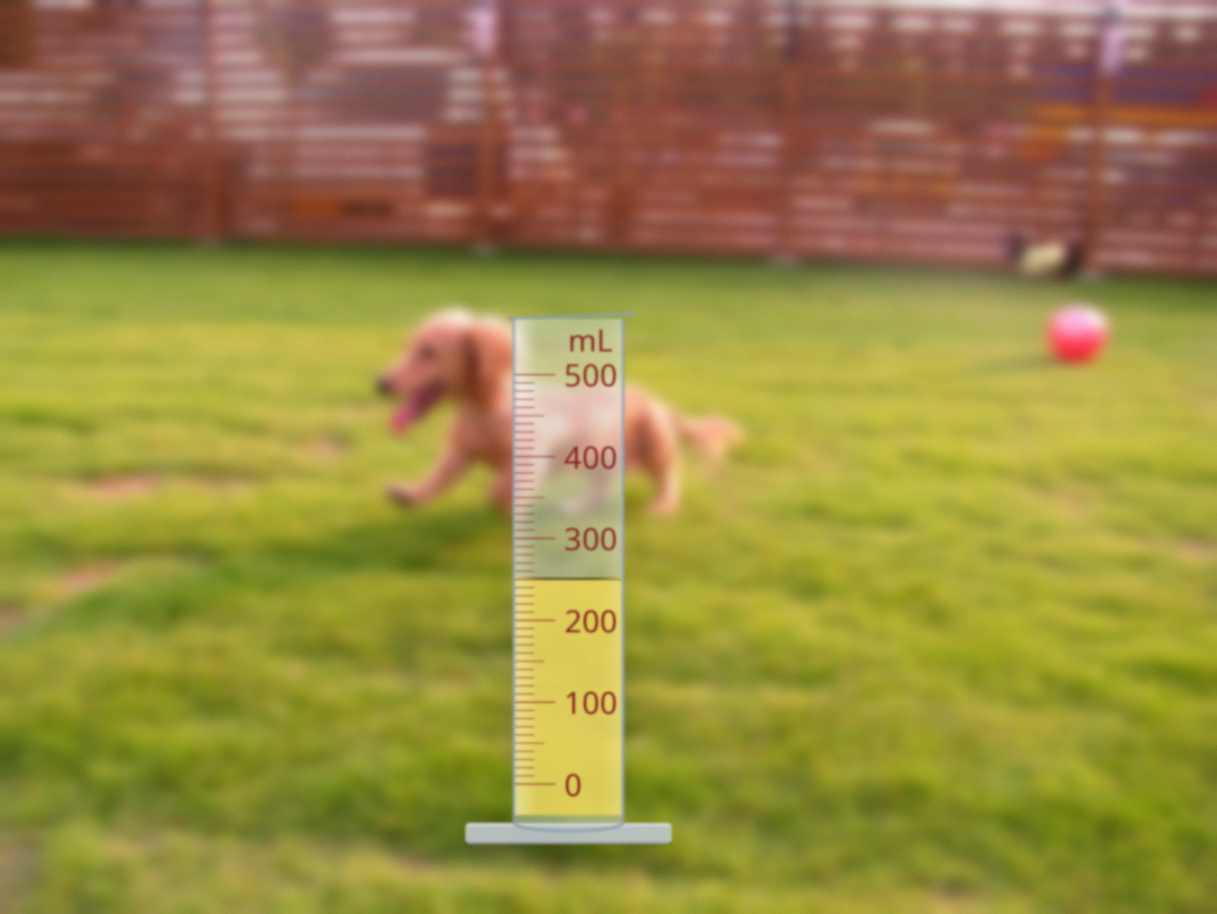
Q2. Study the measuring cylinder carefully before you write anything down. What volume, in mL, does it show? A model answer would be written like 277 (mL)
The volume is 250 (mL)
